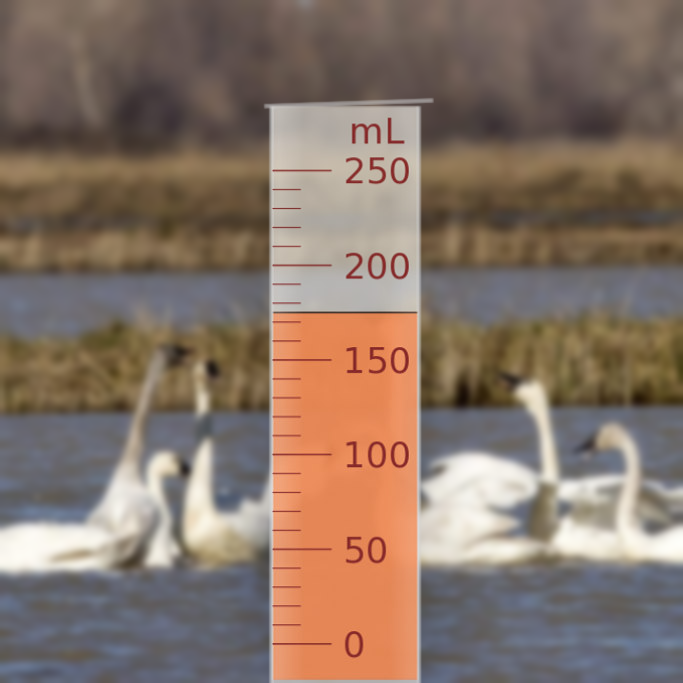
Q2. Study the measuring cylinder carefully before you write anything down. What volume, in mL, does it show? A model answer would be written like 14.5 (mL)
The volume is 175 (mL)
